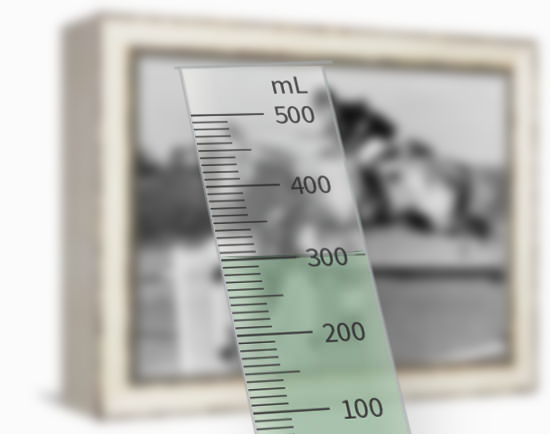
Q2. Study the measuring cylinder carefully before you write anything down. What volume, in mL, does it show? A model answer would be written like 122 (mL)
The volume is 300 (mL)
